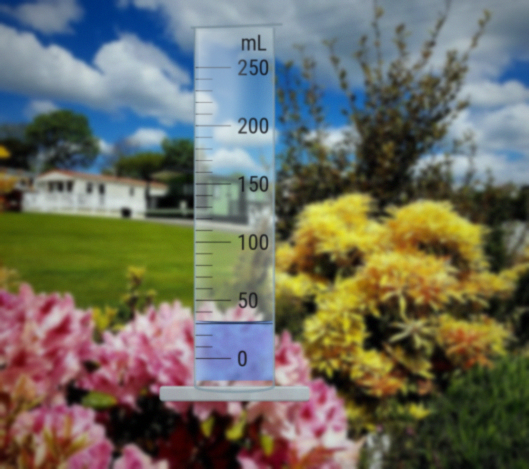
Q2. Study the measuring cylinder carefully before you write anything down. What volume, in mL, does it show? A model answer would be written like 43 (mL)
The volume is 30 (mL)
